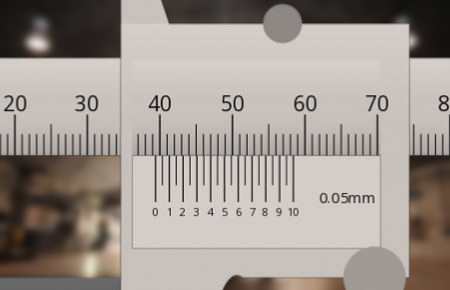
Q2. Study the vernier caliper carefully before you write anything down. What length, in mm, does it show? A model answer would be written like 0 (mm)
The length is 39.4 (mm)
